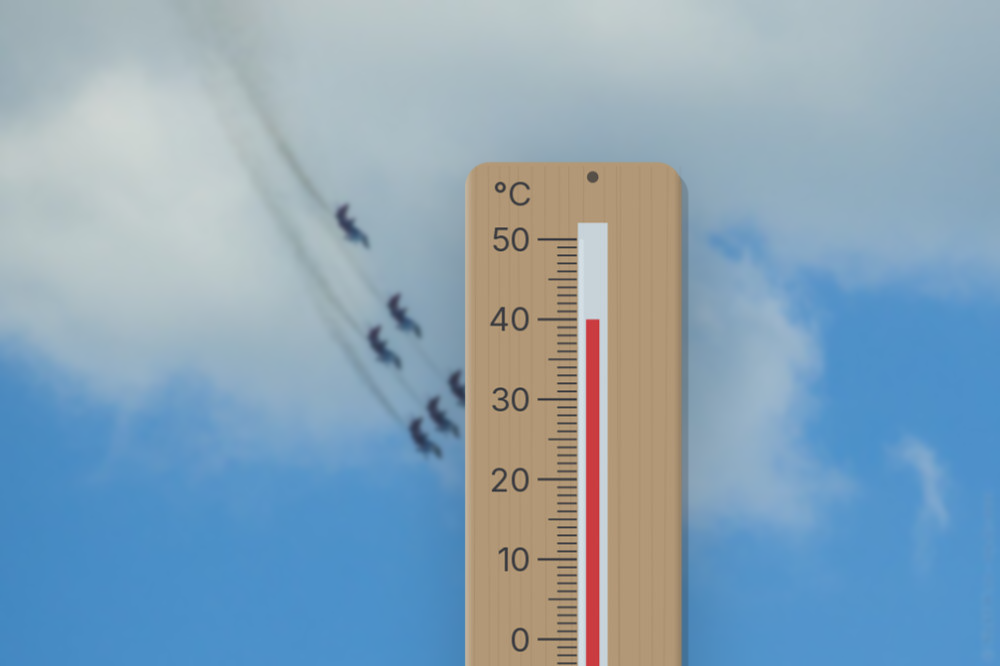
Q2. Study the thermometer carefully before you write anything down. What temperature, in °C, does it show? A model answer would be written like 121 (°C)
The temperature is 40 (°C)
